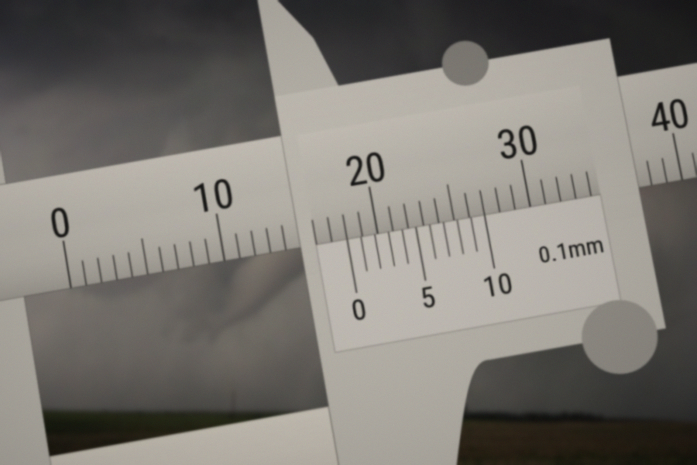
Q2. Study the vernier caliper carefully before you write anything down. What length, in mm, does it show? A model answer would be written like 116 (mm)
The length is 18.0 (mm)
